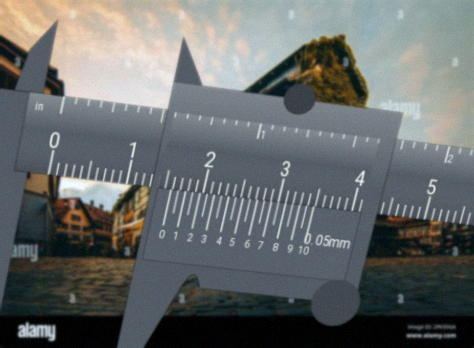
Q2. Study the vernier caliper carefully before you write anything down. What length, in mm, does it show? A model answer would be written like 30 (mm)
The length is 15.8 (mm)
